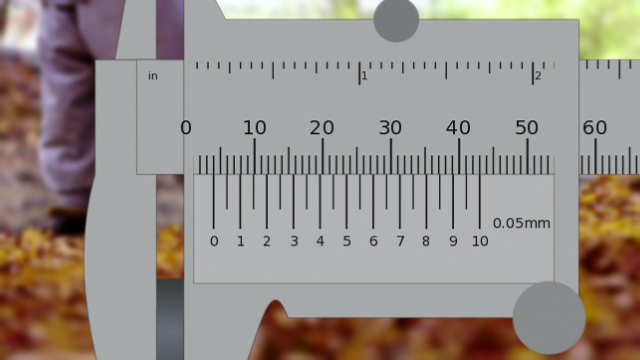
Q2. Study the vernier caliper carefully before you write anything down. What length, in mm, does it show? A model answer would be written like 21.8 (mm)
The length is 4.0 (mm)
